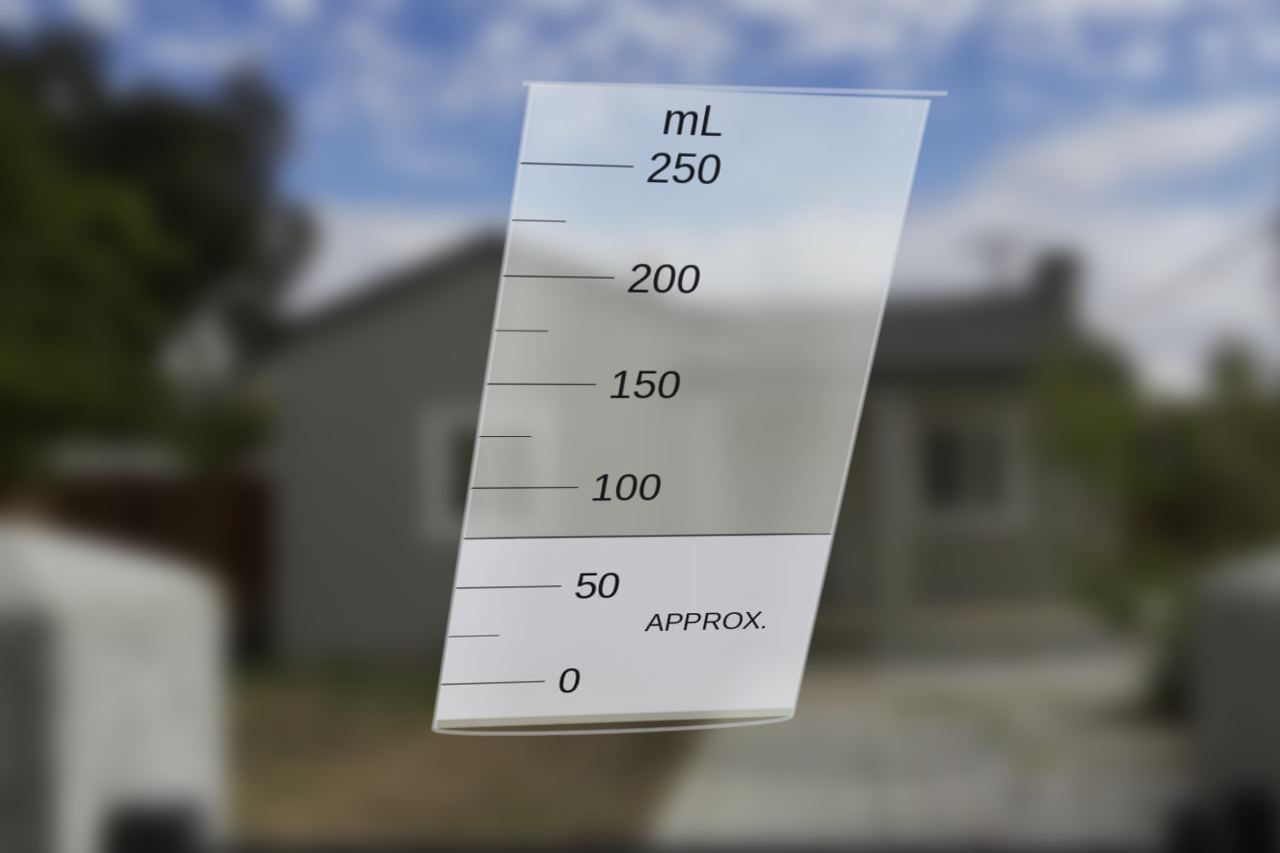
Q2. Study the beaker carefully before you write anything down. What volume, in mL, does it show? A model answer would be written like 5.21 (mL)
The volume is 75 (mL)
